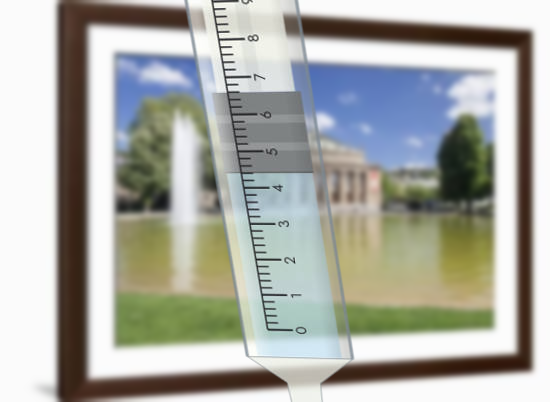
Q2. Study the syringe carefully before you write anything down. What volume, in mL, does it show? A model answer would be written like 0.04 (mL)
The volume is 4.4 (mL)
